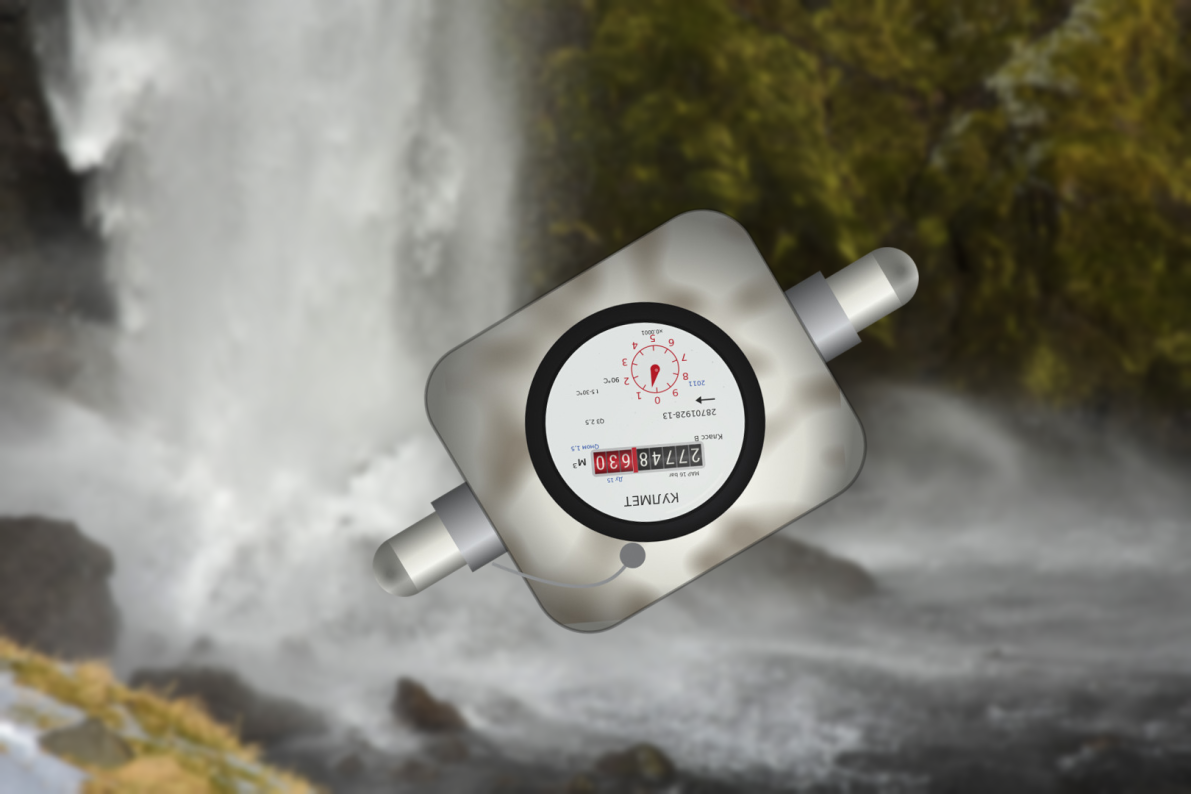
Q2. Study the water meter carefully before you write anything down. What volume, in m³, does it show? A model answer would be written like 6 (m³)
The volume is 27748.6300 (m³)
